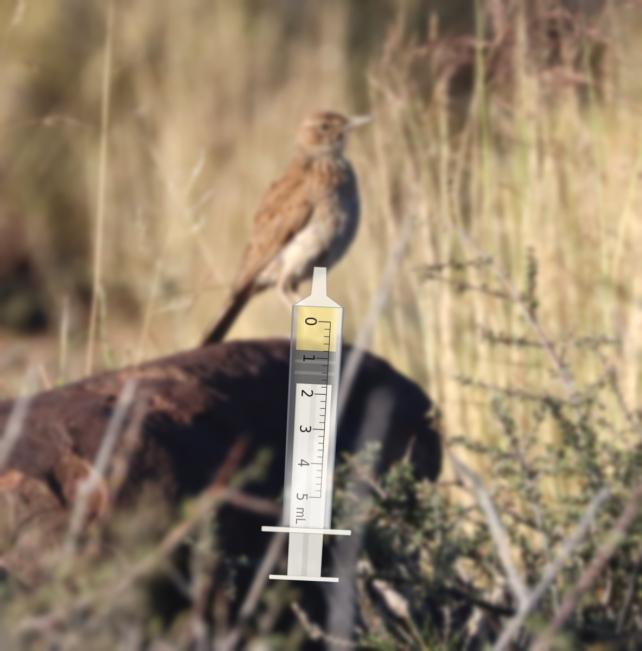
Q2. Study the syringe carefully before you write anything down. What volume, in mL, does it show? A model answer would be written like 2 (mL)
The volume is 0.8 (mL)
